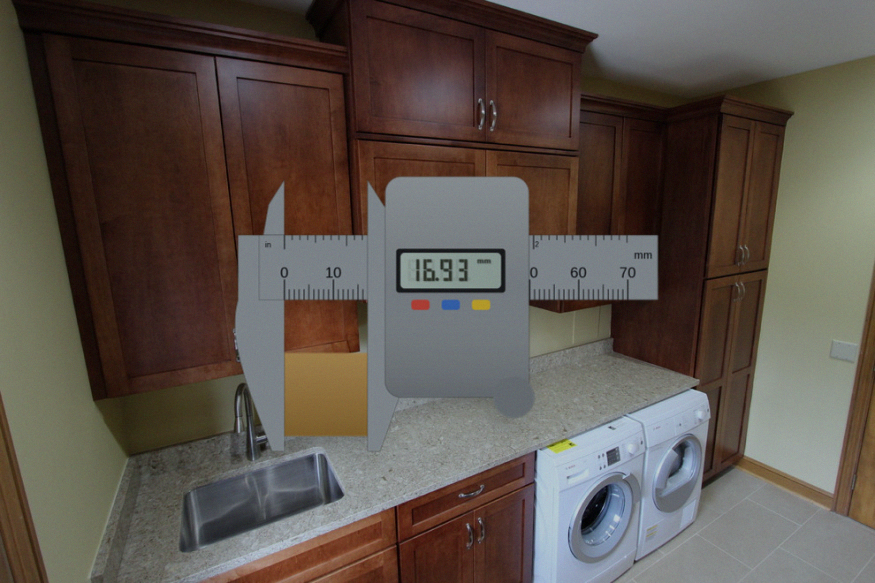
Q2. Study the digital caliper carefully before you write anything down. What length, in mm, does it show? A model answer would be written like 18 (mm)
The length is 16.93 (mm)
